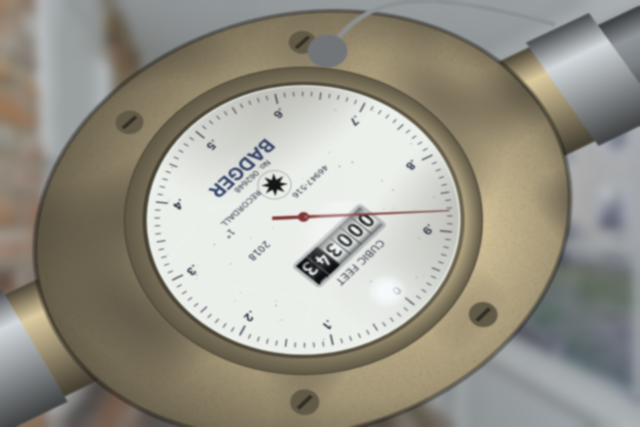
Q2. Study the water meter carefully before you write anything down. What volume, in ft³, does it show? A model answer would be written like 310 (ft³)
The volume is 342.87 (ft³)
